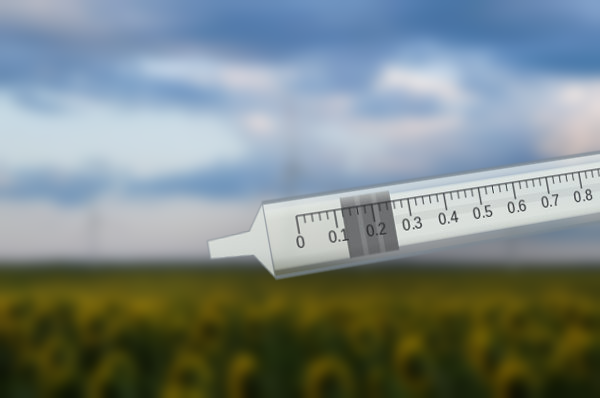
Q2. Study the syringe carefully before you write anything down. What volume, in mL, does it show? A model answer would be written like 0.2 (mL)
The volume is 0.12 (mL)
